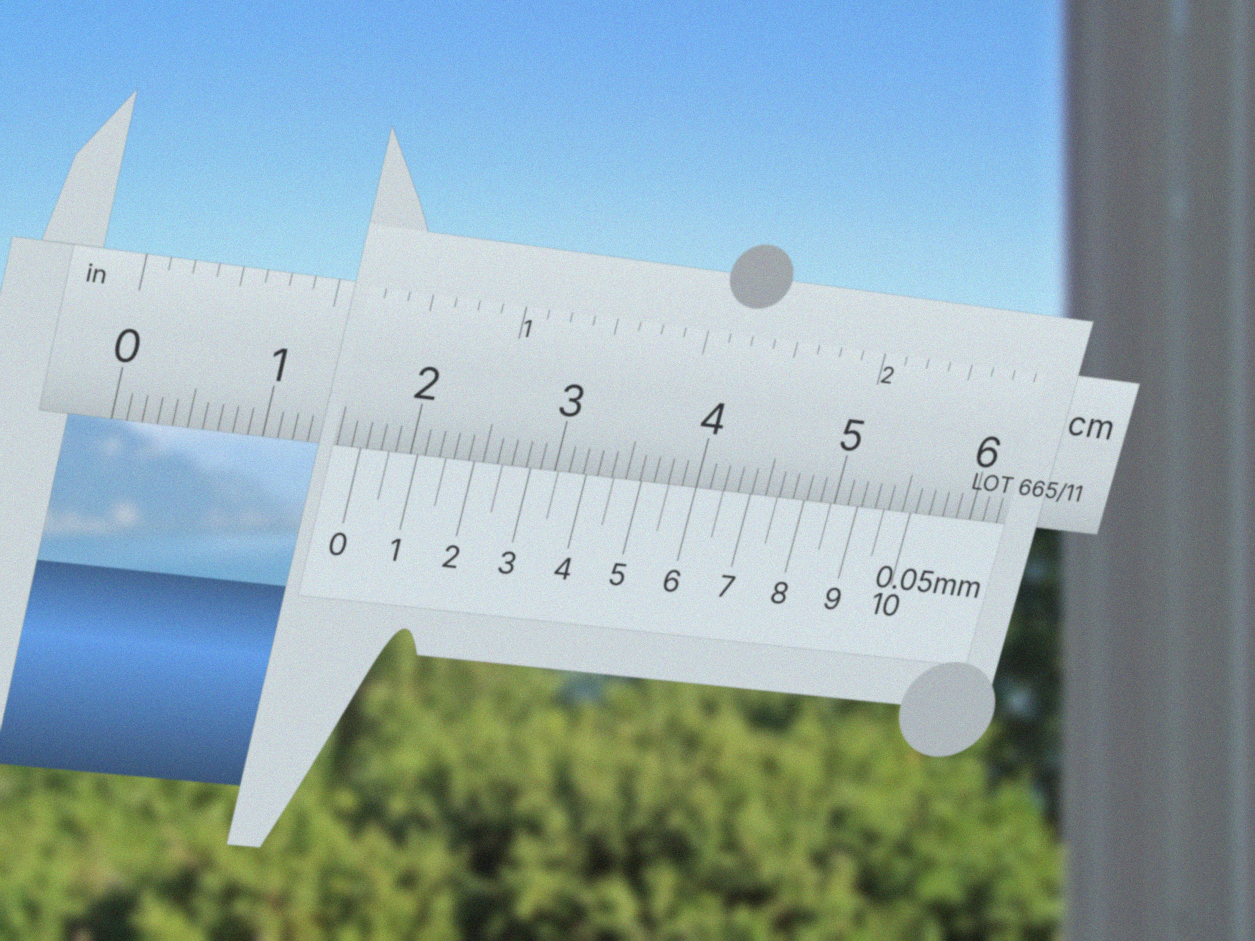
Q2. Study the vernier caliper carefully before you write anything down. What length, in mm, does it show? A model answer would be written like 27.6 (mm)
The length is 16.6 (mm)
